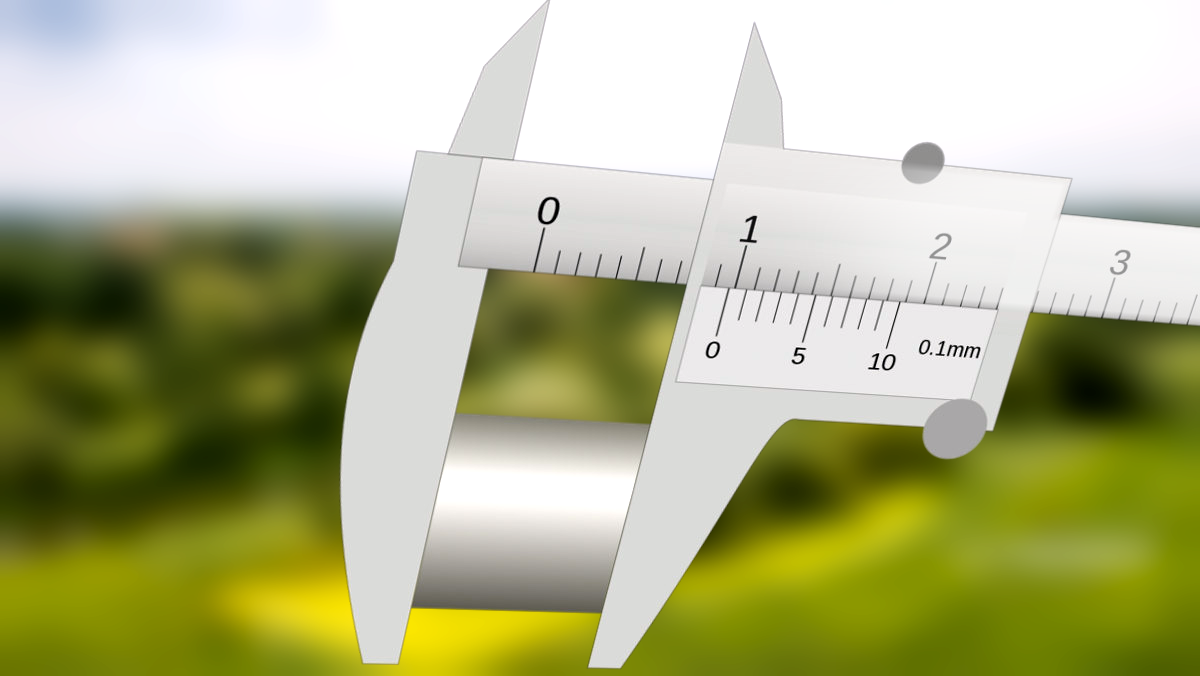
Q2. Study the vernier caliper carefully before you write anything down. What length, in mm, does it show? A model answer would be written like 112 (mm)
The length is 9.7 (mm)
